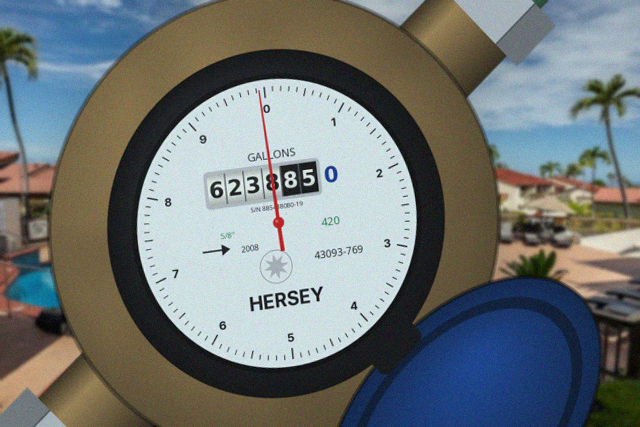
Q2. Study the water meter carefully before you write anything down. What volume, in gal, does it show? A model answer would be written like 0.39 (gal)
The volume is 6238849.9 (gal)
